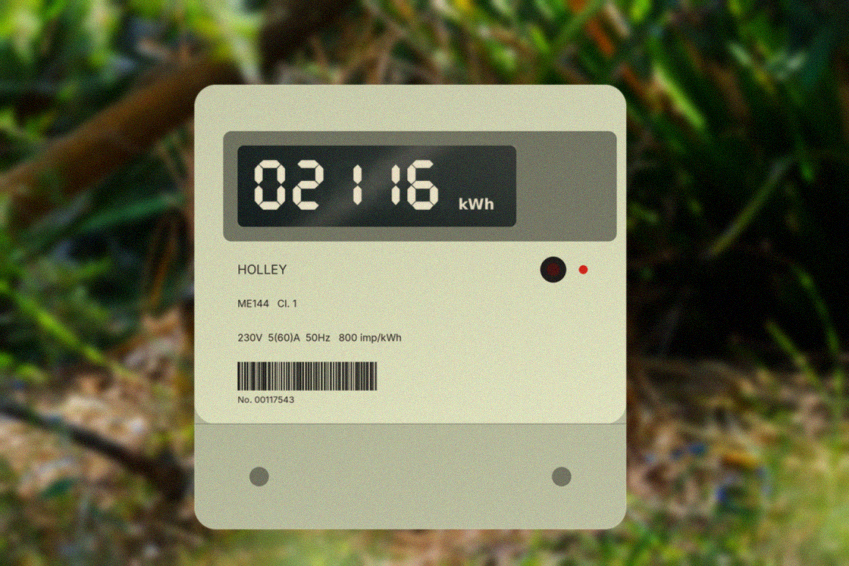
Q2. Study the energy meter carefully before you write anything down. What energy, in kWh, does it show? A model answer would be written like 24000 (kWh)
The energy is 2116 (kWh)
